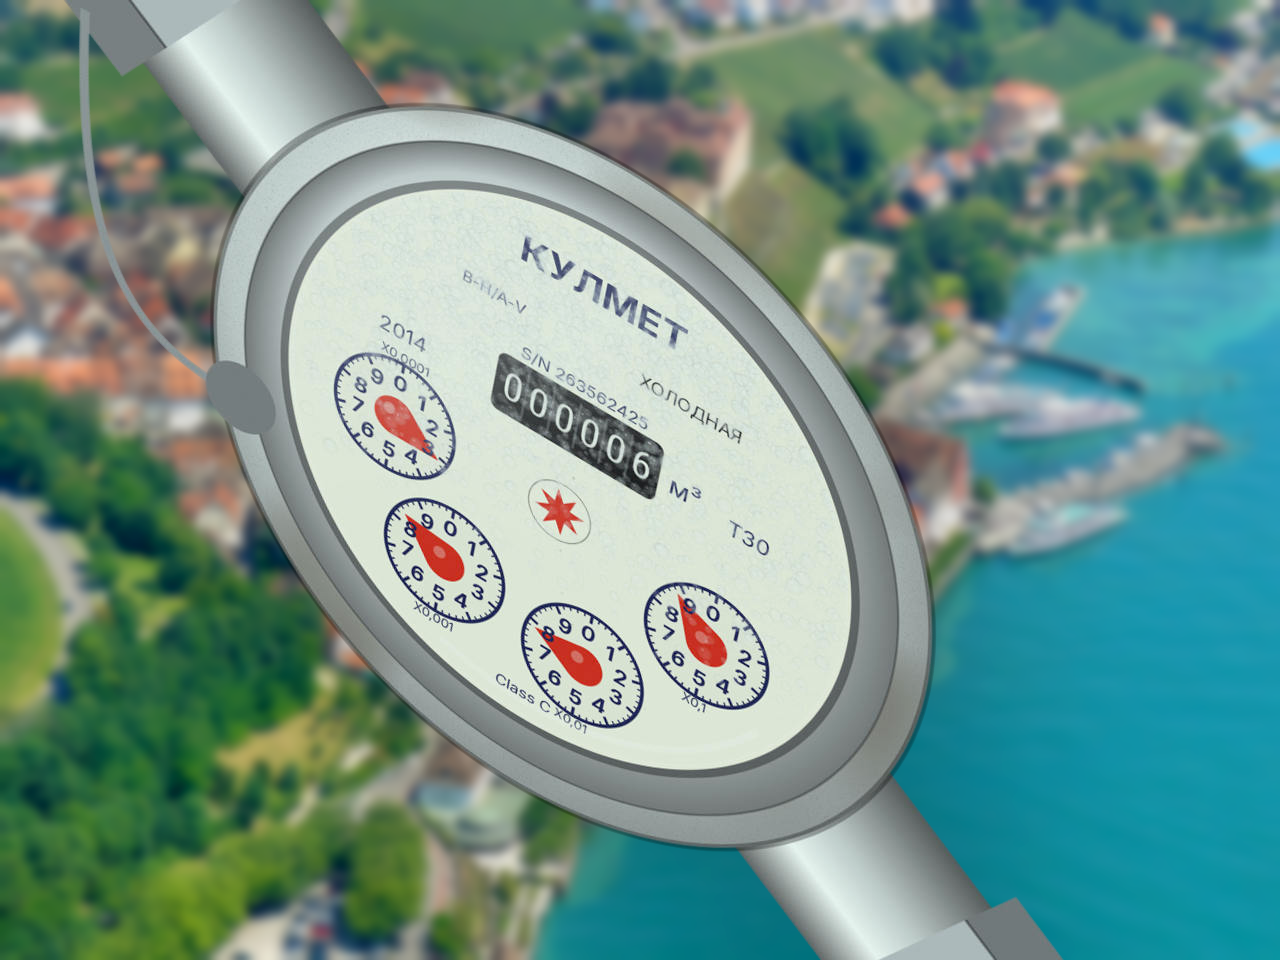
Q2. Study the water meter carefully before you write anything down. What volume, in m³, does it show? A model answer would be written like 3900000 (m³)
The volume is 6.8783 (m³)
